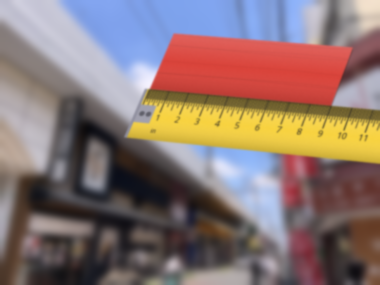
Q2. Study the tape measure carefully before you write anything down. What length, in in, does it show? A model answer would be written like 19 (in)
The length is 9 (in)
